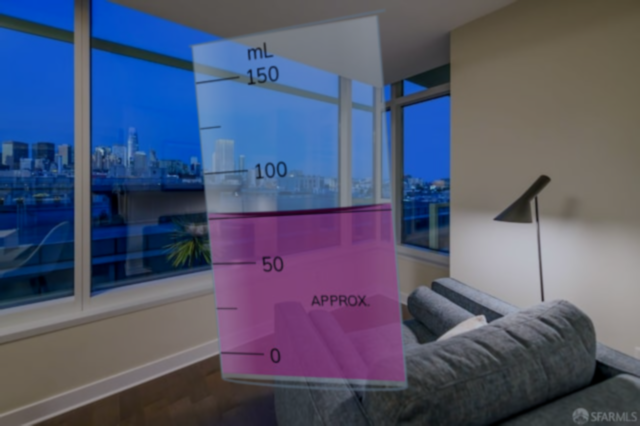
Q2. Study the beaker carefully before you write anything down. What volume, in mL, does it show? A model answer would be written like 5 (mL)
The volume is 75 (mL)
